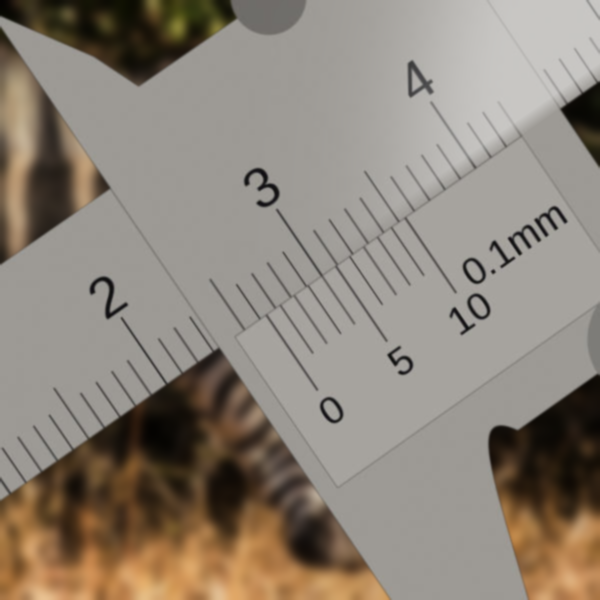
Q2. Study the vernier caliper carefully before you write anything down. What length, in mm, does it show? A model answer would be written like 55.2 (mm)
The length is 26.4 (mm)
